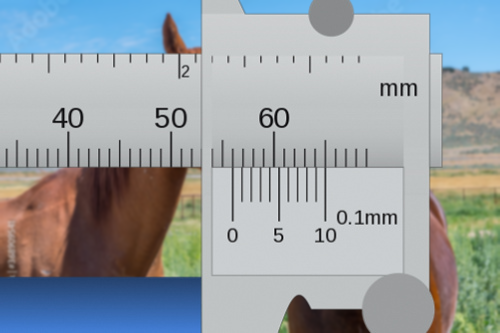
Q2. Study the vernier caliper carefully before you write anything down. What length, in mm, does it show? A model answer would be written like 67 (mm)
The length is 56.0 (mm)
